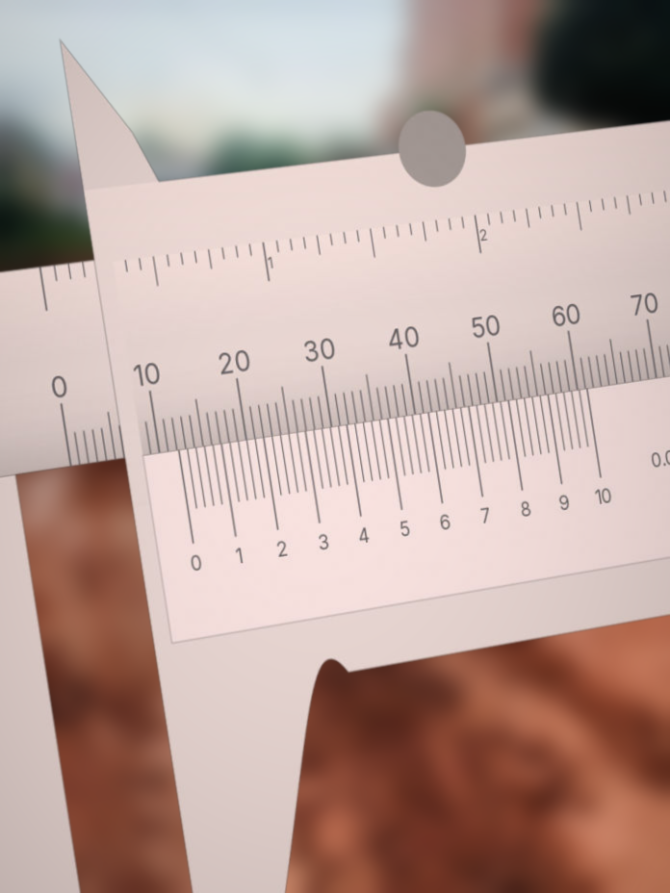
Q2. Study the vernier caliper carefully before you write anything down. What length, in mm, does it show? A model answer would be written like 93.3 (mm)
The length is 12.2 (mm)
